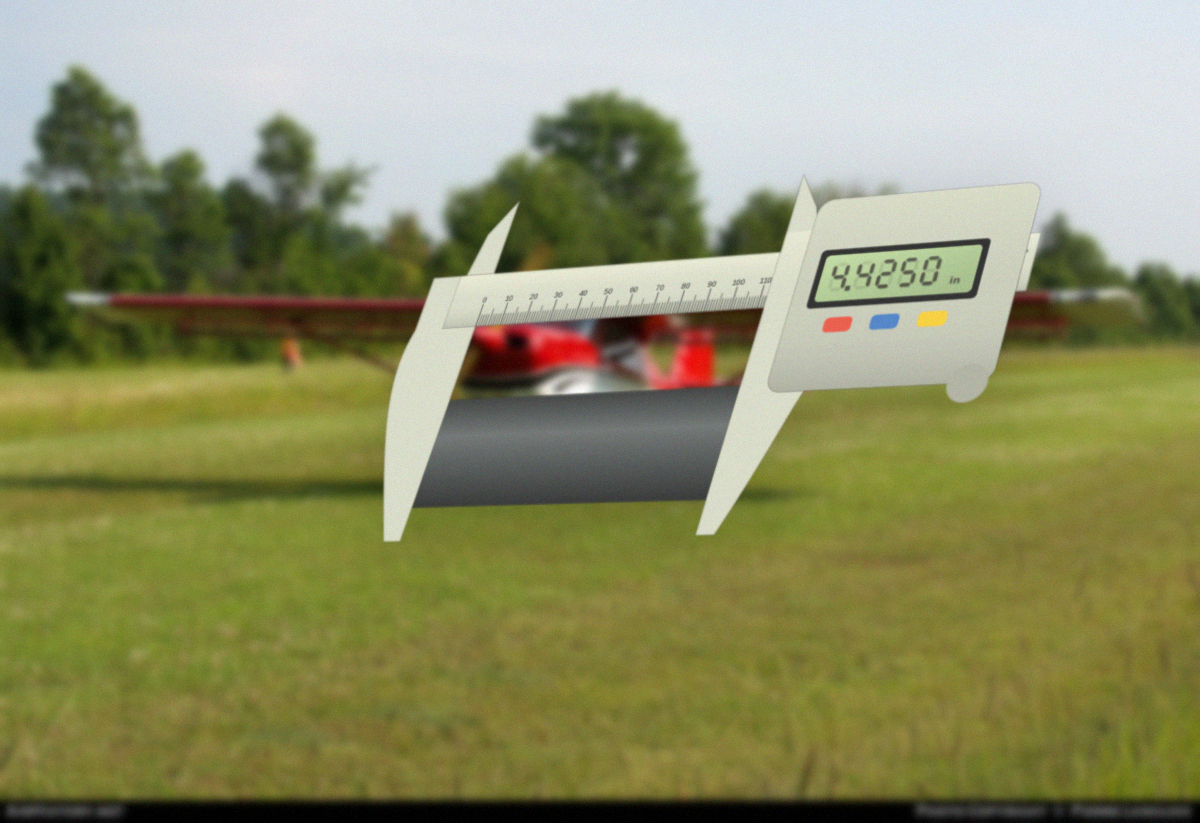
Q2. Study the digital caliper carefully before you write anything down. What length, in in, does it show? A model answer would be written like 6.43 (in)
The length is 4.4250 (in)
